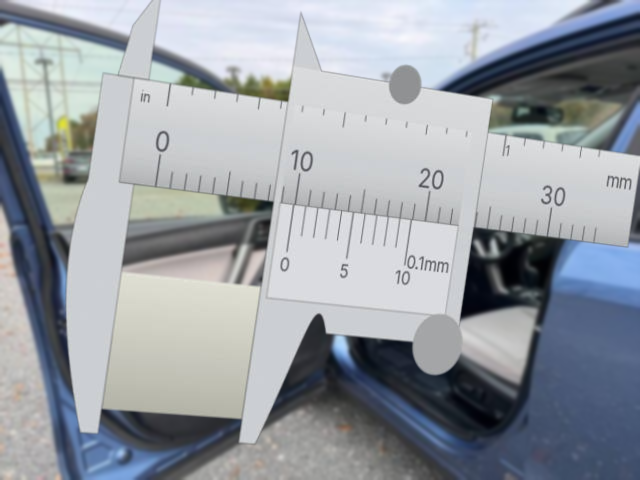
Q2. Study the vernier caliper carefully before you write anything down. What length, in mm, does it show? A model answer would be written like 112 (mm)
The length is 9.9 (mm)
